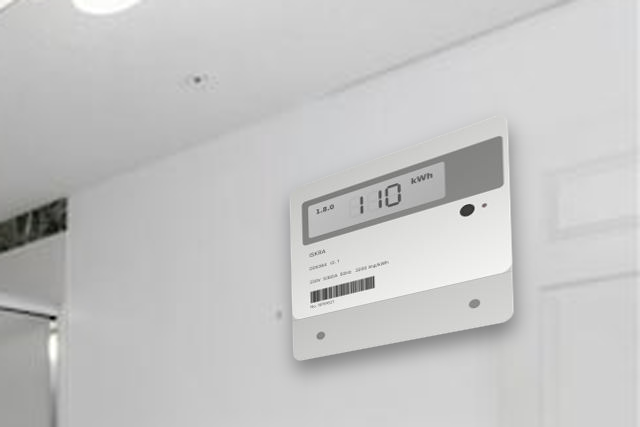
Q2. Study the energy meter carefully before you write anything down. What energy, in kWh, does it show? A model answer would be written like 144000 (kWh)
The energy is 110 (kWh)
